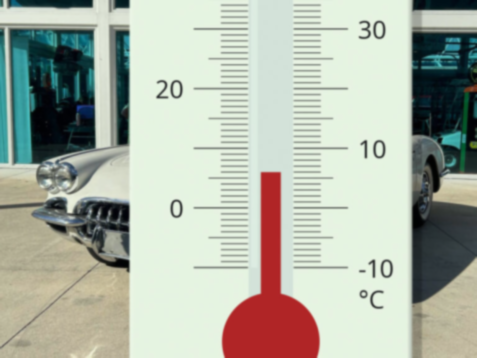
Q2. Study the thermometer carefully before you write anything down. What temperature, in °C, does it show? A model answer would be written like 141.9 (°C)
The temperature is 6 (°C)
